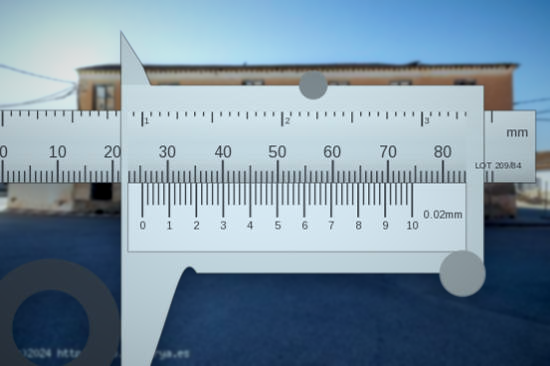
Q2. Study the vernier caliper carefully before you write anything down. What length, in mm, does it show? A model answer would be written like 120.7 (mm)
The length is 25.4 (mm)
